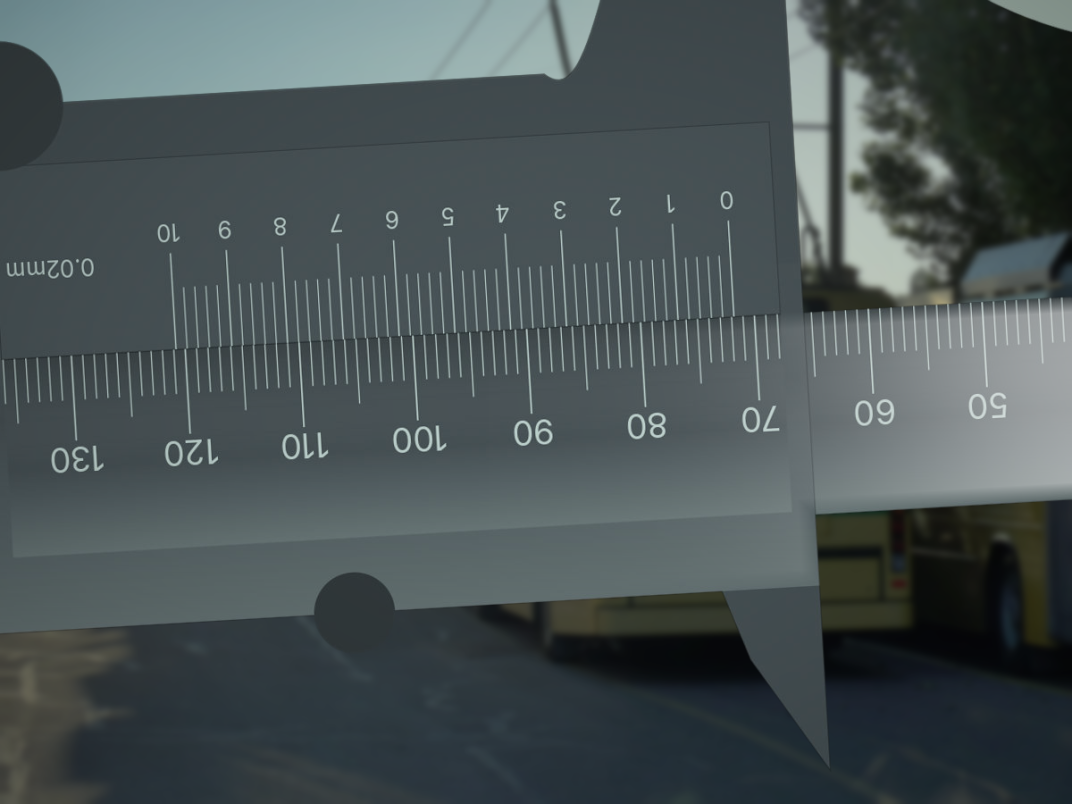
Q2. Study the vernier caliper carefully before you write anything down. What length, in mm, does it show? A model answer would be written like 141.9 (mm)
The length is 71.8 (mm)
